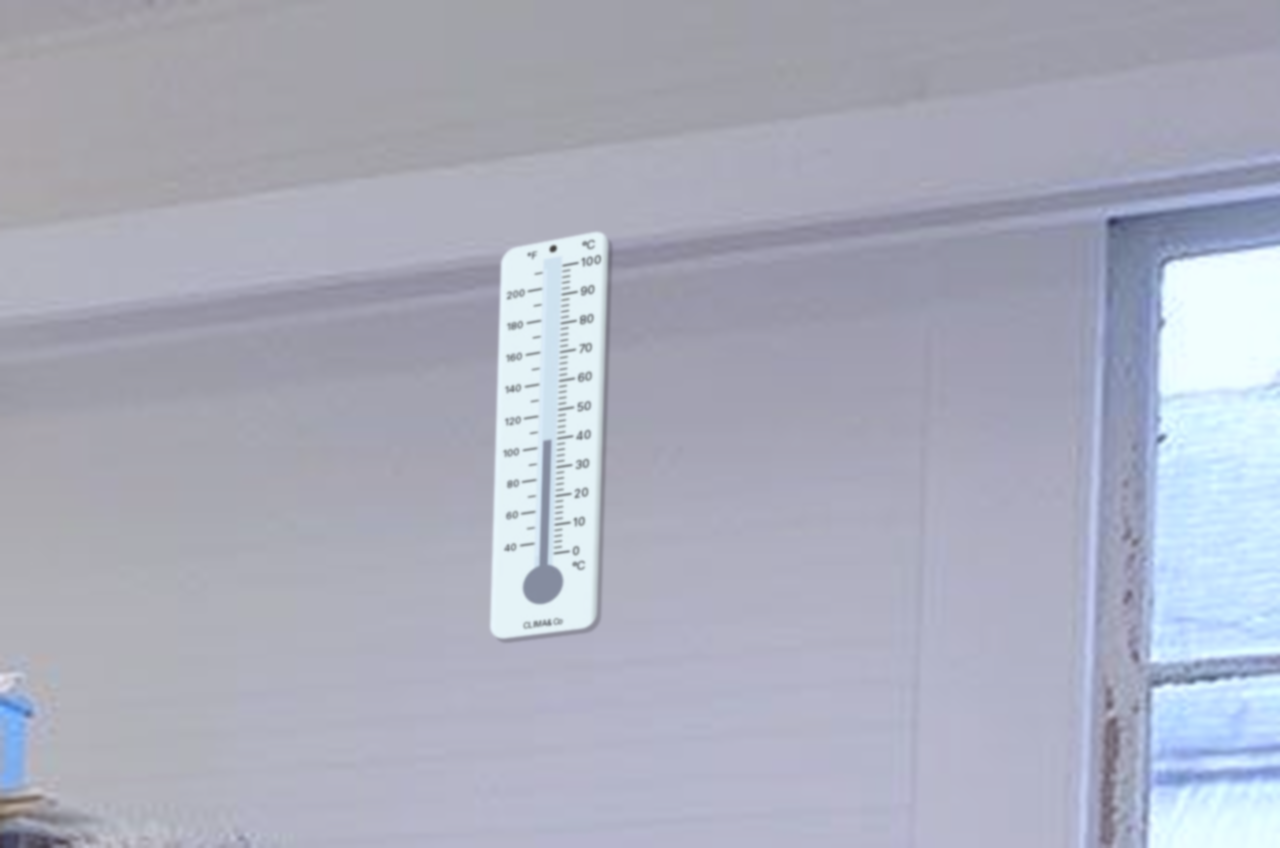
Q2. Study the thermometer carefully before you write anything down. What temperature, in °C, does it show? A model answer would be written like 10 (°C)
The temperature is 40 (°C)
